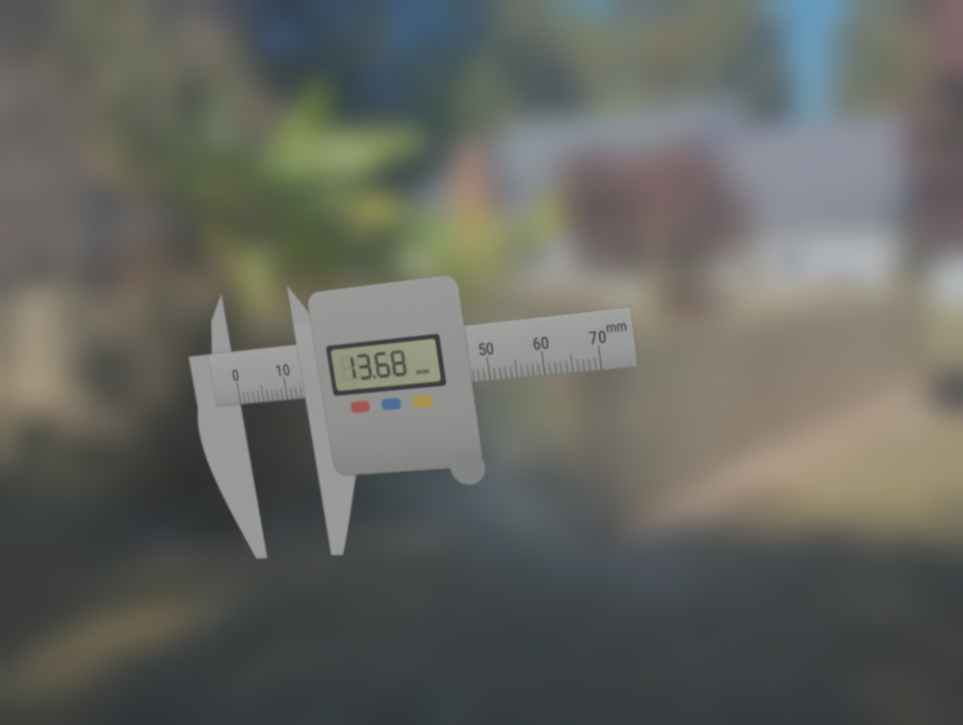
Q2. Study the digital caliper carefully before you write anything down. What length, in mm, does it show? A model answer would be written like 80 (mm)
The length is 13.68 (mm)
